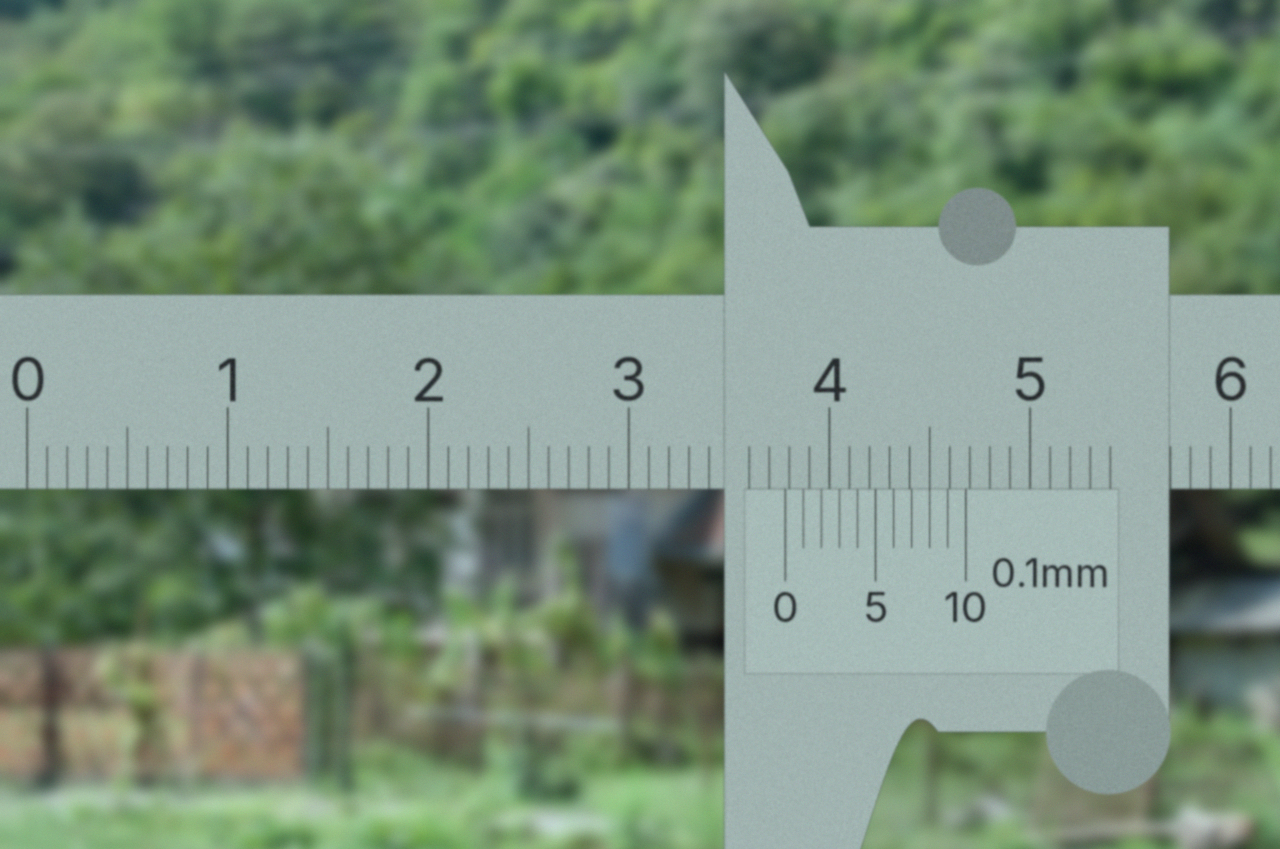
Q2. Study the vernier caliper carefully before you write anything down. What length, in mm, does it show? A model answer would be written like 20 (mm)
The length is 37.8 (mm)
